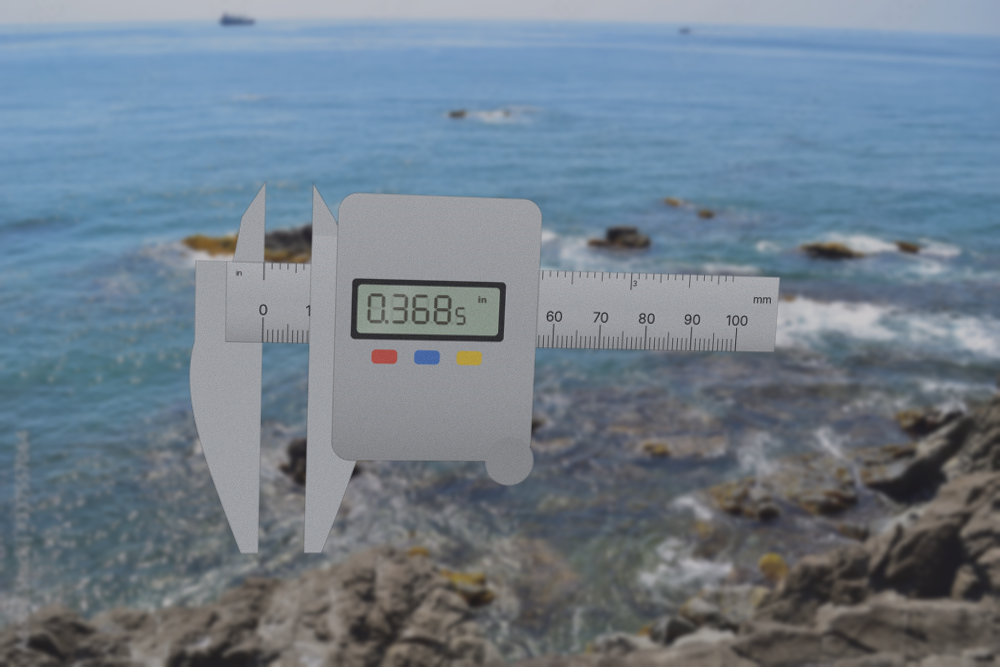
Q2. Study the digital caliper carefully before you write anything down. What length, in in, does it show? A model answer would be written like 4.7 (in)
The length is 0.3685 (in)
